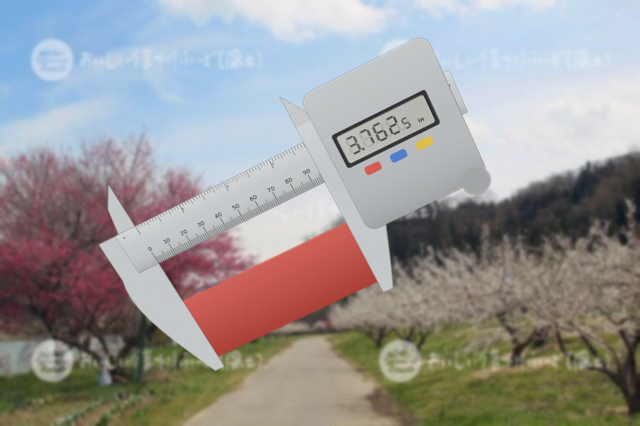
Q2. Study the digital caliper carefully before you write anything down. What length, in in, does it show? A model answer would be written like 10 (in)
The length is 3.7625 (in)
